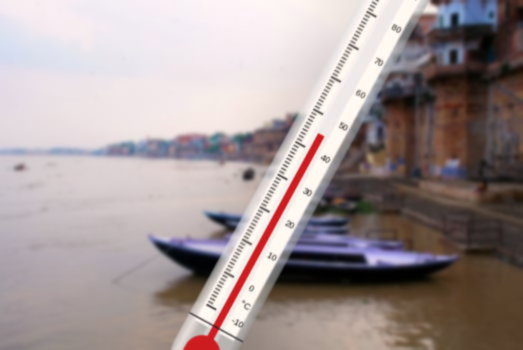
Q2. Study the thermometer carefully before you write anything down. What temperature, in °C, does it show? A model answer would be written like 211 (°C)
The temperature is 45 (°C)
